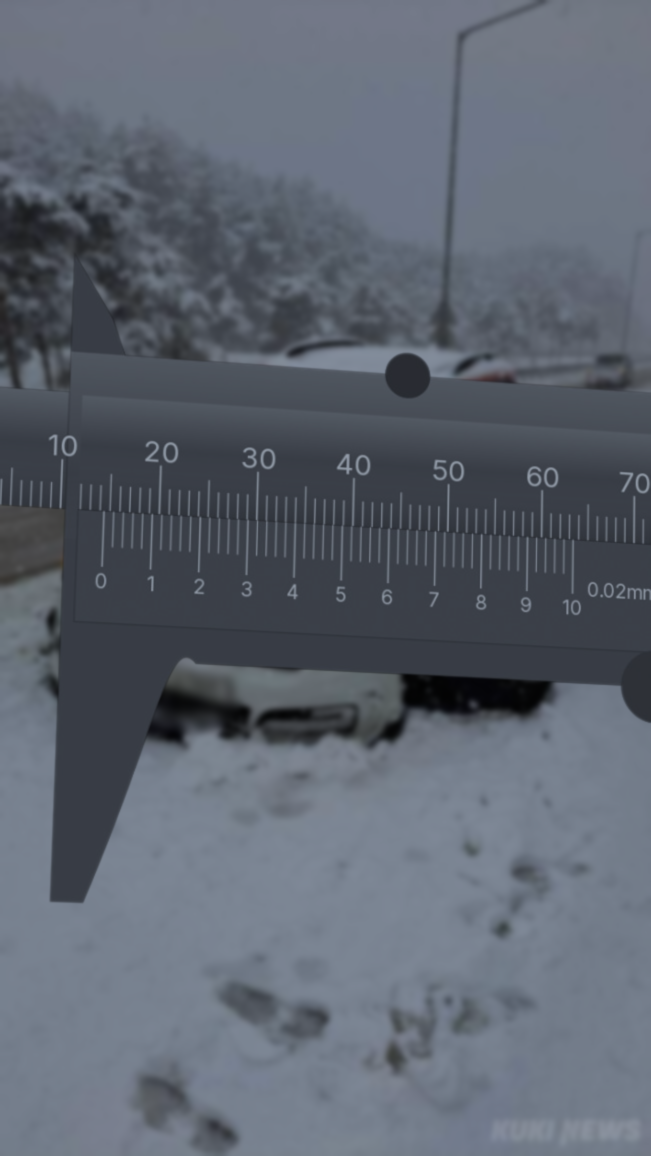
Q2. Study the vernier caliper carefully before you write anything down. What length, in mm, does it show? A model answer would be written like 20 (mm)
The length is 14.4 (mm)
